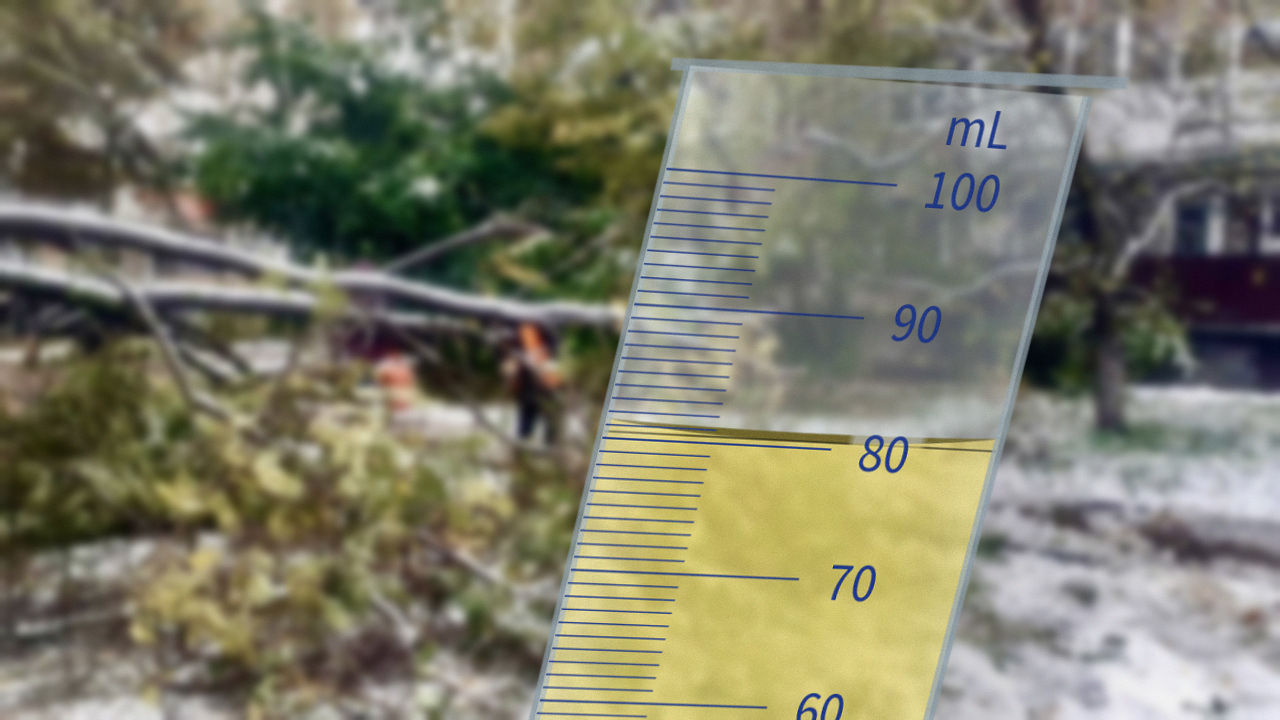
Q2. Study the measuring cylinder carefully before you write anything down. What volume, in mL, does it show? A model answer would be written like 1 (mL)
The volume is 80.5 (mL)
